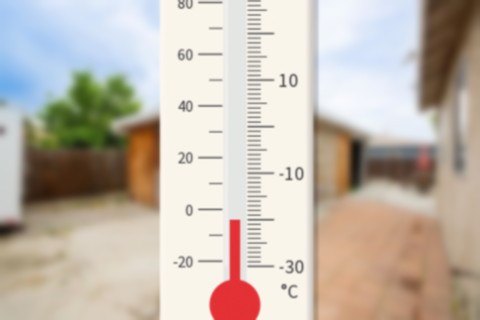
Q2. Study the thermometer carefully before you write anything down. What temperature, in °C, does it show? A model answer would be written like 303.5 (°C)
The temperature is -20 (°C)
